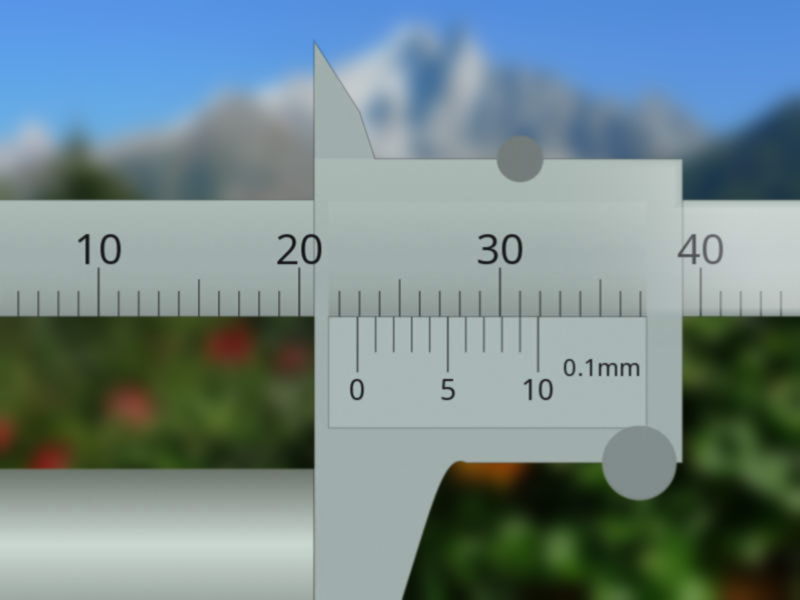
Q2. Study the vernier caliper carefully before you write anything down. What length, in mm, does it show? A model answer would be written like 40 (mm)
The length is 22.9 (mm)
